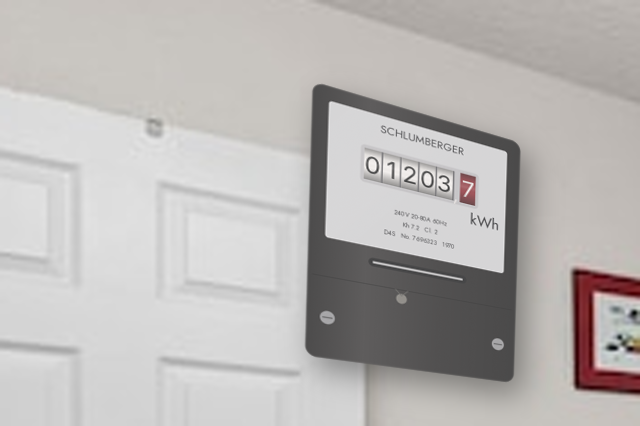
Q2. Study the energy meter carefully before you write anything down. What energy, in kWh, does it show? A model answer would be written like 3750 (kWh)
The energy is 1203.7 (kWh)
